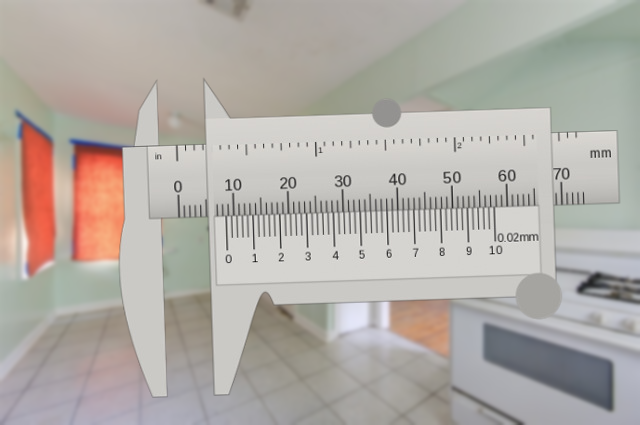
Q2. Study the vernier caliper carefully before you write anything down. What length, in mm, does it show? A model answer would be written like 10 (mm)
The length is 8.6 (mm)
